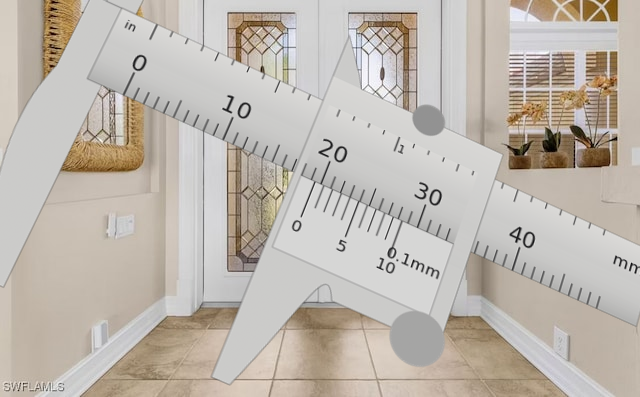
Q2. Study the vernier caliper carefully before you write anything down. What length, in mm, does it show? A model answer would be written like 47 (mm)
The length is 19.4 (mm)
